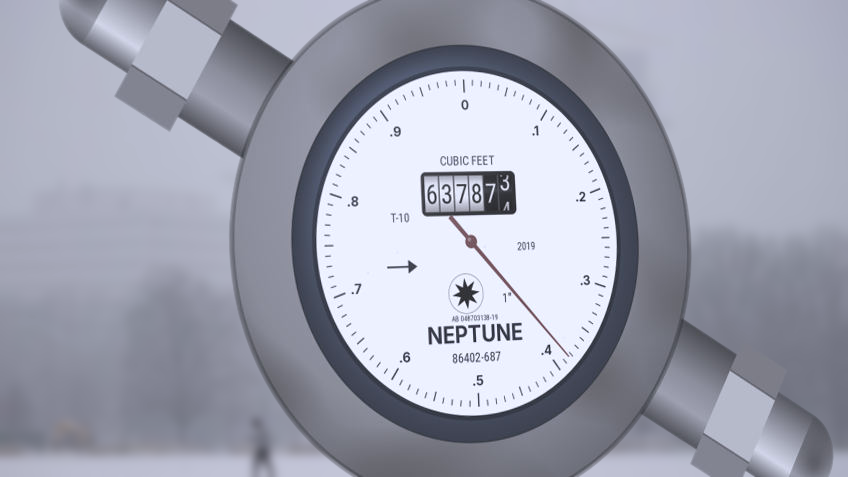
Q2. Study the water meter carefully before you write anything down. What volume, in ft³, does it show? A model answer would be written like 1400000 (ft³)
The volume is 637873.38 (ft³)
